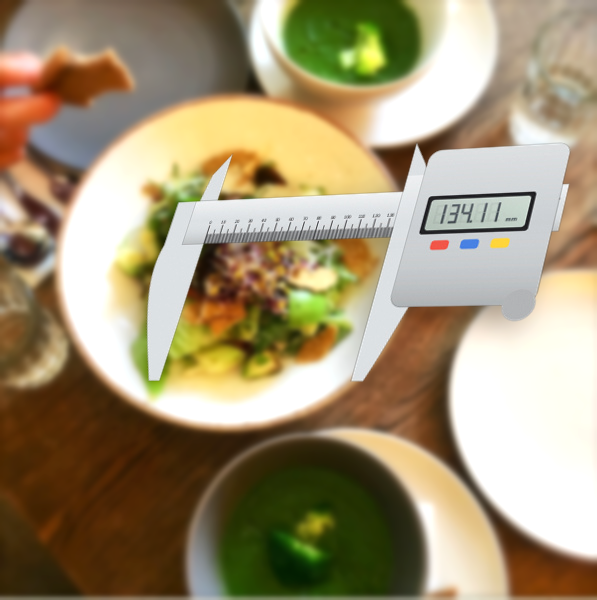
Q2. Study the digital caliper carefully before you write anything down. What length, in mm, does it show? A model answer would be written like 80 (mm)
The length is 134.11 (mm)
